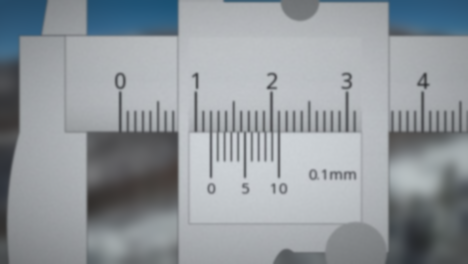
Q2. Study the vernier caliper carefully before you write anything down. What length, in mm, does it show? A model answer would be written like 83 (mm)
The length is 12.0 (mm)
